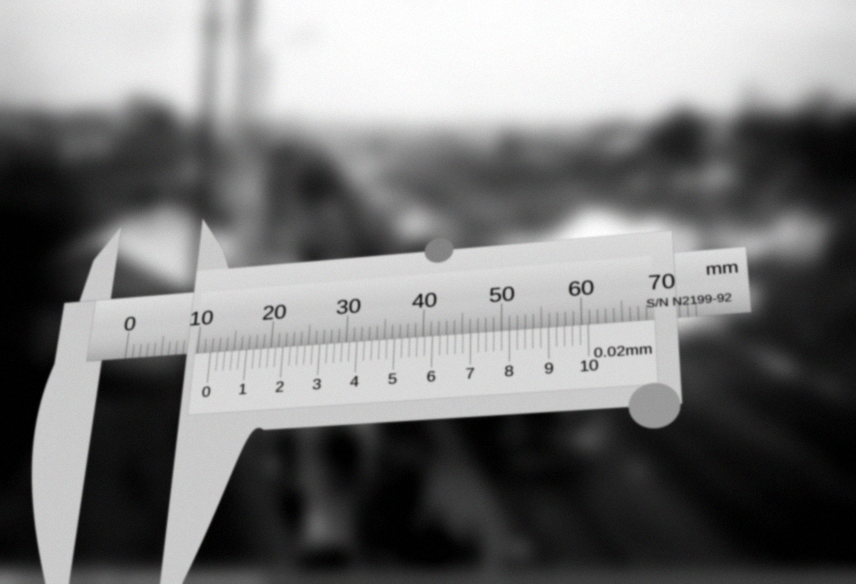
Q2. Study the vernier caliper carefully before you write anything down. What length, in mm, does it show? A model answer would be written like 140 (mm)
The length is 11.8 (mm)
